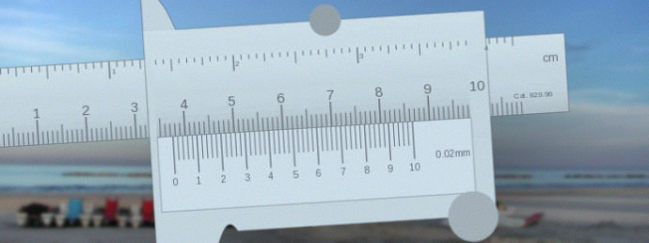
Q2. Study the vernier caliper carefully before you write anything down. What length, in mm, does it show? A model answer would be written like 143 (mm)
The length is 37.5 (mm)
